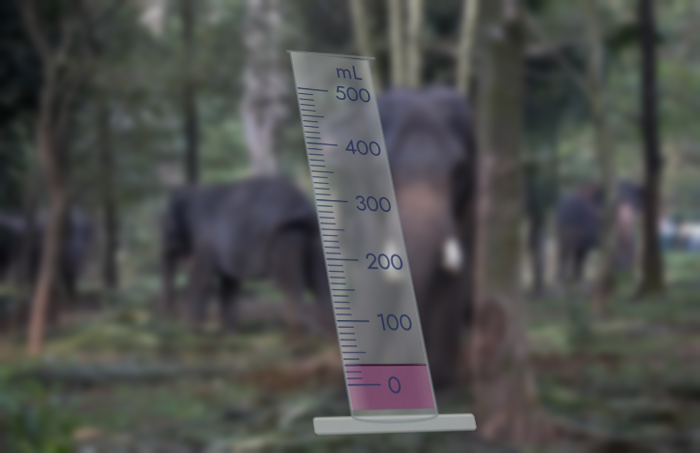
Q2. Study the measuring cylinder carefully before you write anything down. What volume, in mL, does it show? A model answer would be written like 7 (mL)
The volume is 30 (mL)
